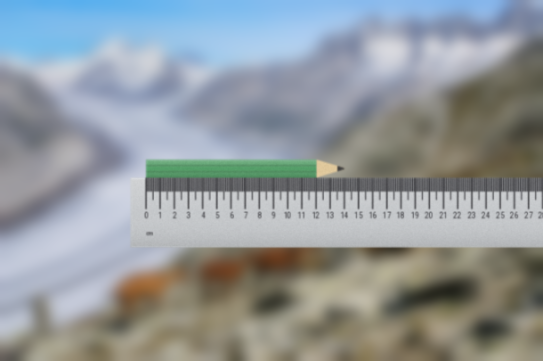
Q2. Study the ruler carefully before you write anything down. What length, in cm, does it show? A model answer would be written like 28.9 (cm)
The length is 14 (cm)
